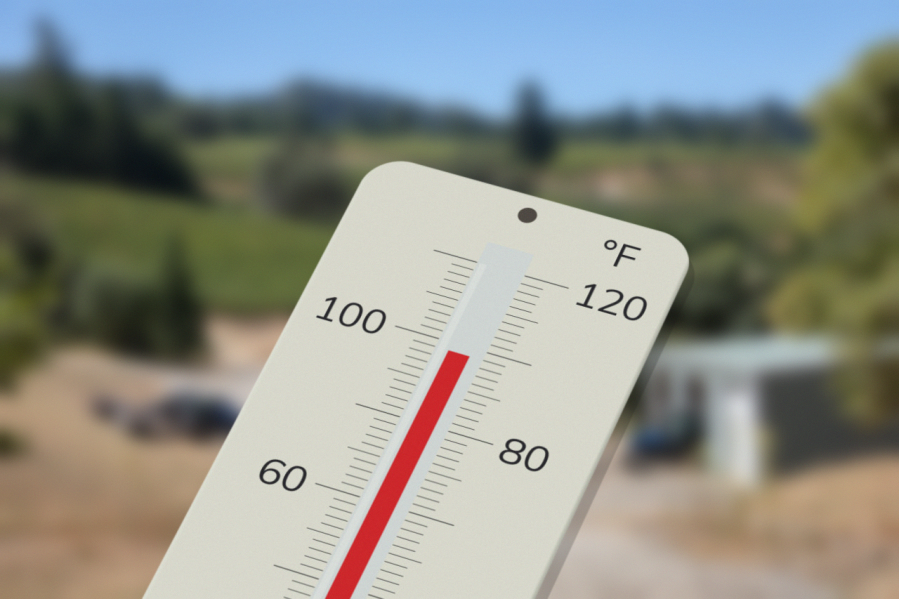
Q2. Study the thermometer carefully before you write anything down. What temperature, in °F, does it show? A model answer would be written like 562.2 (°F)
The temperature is 98 (°F)
